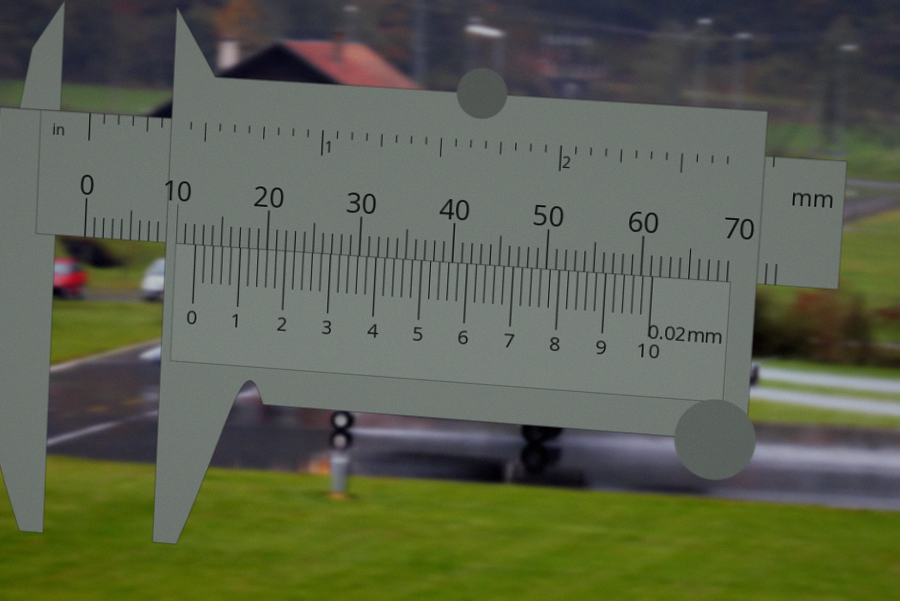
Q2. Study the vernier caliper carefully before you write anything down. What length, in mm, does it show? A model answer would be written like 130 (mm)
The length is 12.2 (mm)
